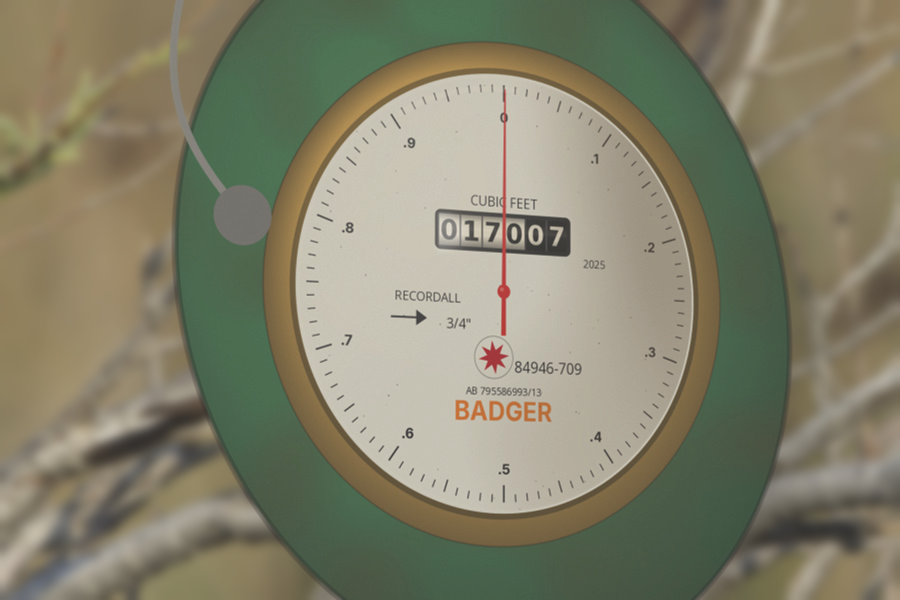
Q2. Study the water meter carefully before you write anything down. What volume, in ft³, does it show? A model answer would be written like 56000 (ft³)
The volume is 17007.00 (ft³)
